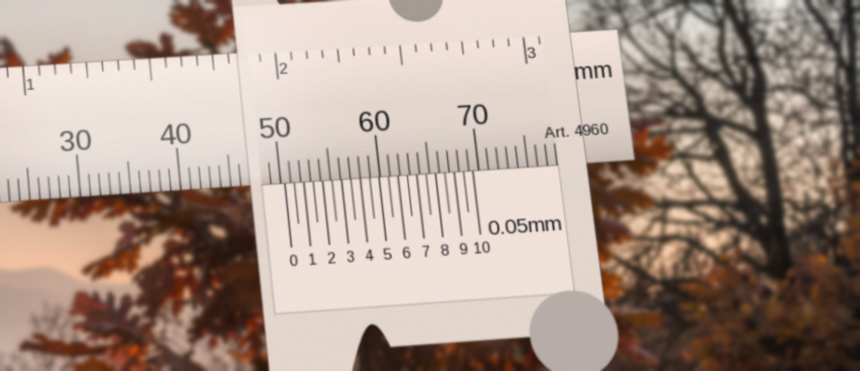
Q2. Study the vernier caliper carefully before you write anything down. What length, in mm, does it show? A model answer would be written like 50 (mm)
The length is 50.4 (mm)
